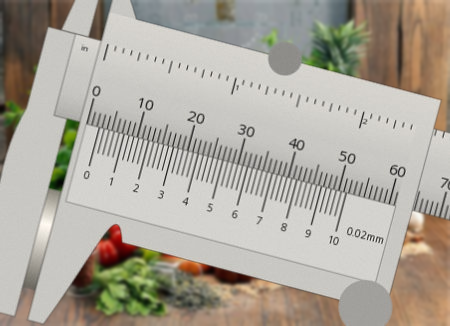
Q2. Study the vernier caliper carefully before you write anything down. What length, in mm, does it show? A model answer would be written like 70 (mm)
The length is 2.5 (mm)
